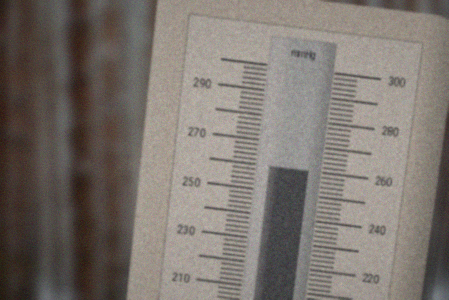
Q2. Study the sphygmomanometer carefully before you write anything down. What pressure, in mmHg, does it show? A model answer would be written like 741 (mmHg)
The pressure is 260 (mmHg)
